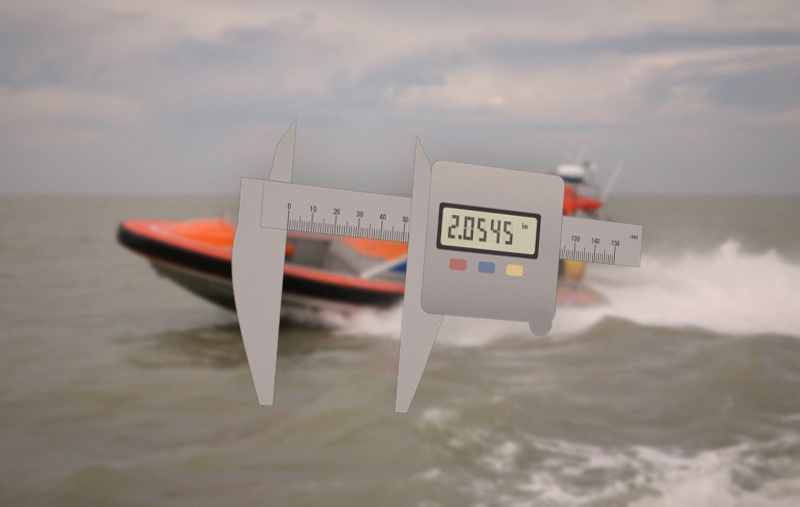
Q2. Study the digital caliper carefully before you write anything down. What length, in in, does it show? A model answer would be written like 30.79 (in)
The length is 2.0545 (in)
